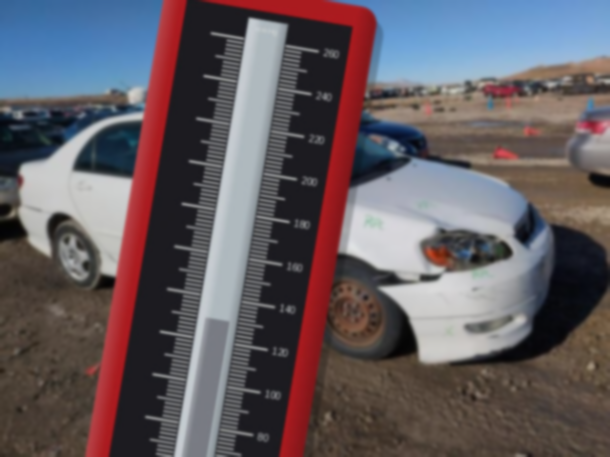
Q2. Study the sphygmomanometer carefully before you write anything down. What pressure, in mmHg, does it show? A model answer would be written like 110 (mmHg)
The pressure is 130 (mmHg)
